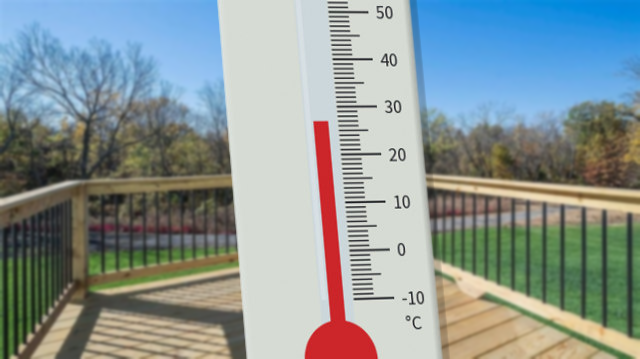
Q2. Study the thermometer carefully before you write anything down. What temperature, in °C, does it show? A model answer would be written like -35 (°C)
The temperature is 27 (°C)
